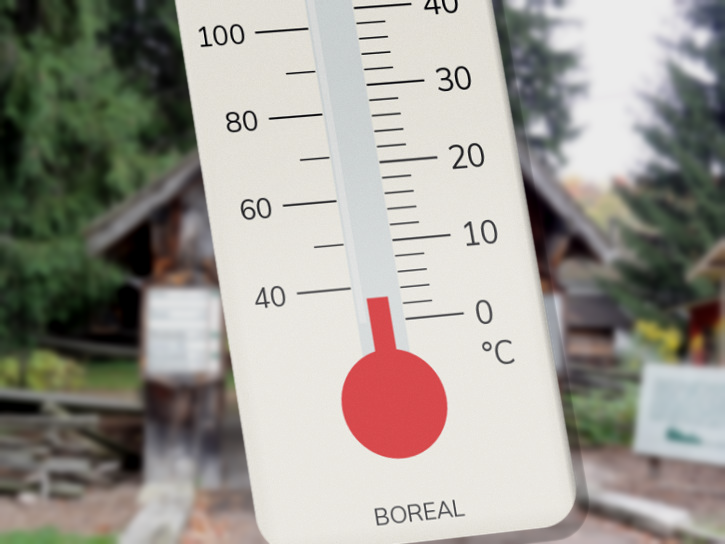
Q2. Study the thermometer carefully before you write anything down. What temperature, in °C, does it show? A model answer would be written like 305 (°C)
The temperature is 3 (°C)
